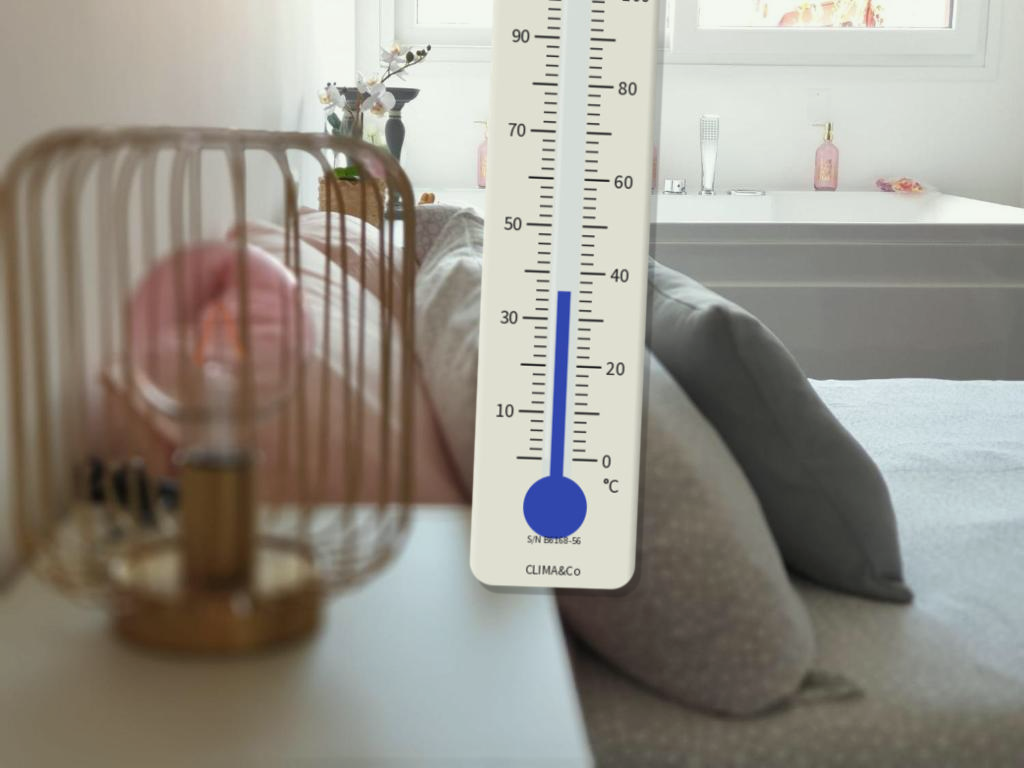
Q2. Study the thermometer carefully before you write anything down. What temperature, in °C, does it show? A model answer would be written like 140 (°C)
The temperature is 36 (°C)
